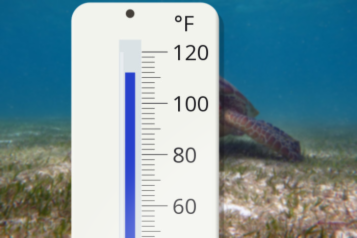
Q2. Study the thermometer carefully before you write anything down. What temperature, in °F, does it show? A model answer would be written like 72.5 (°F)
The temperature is 112 (°F)
